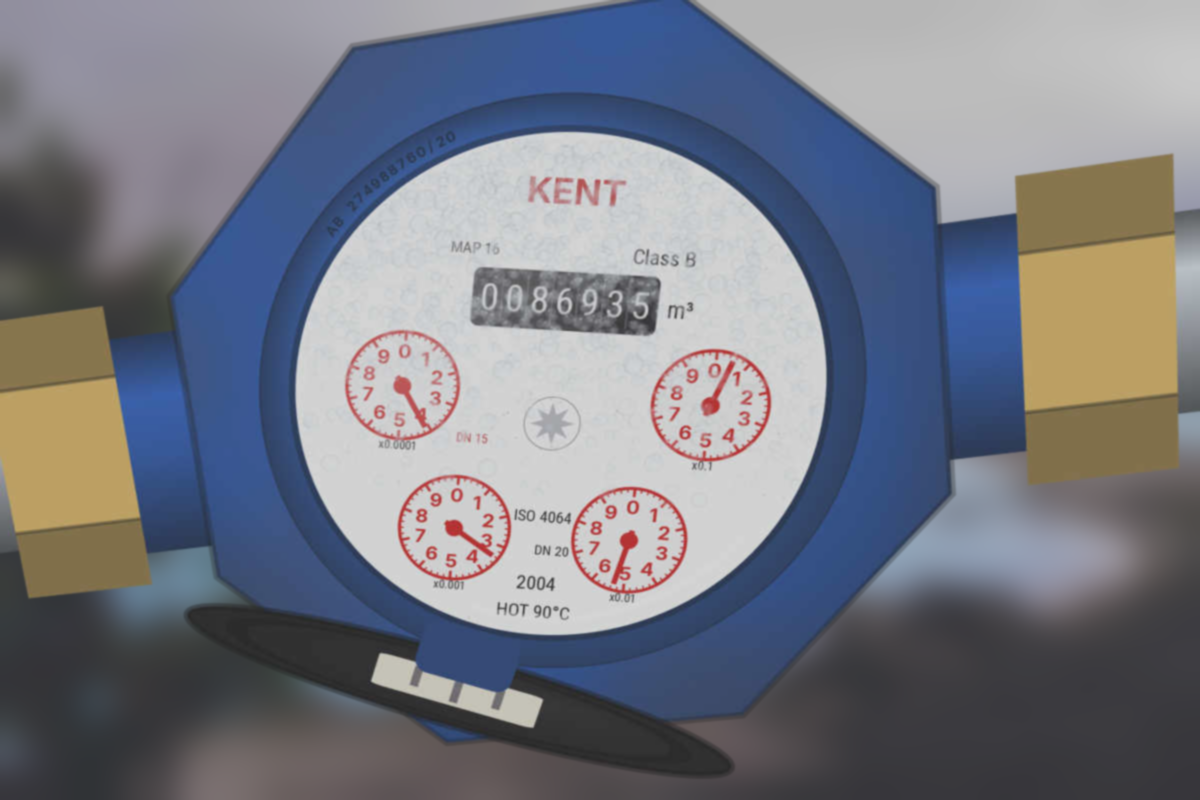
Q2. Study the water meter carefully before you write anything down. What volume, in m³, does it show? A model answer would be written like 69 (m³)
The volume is 86935.0534 (m³)
